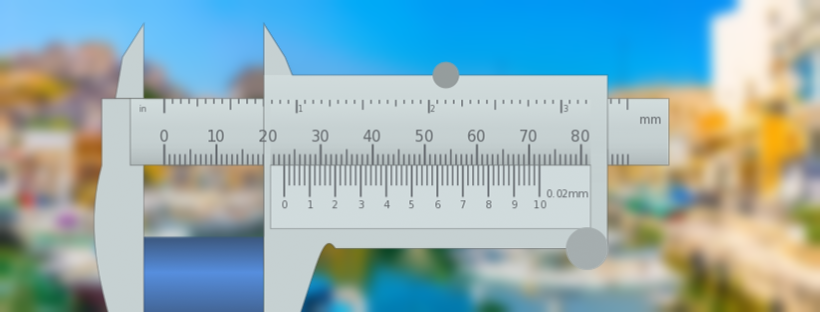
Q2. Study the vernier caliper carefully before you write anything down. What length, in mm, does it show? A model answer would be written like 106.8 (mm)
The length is 23.0 (mm)
